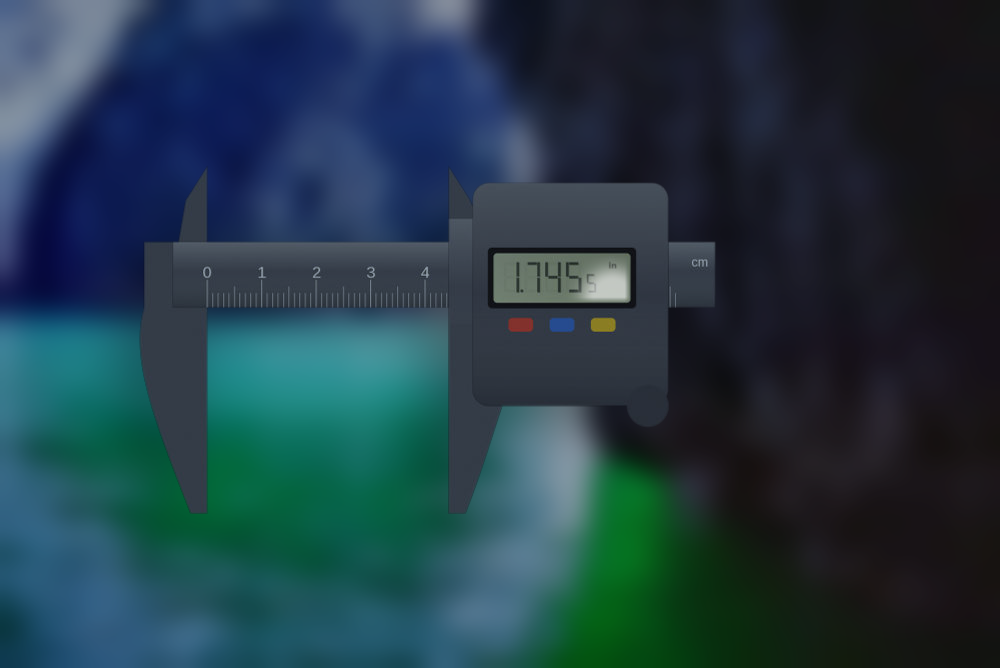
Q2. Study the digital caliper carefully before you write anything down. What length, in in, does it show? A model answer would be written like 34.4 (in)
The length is 1.7455 (in)
